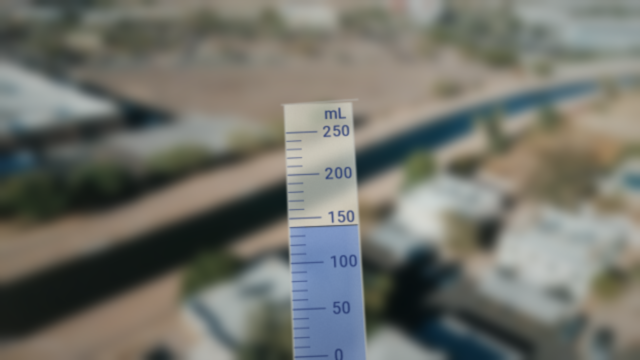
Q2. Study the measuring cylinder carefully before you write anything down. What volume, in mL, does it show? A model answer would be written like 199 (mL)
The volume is 140 (mL)
